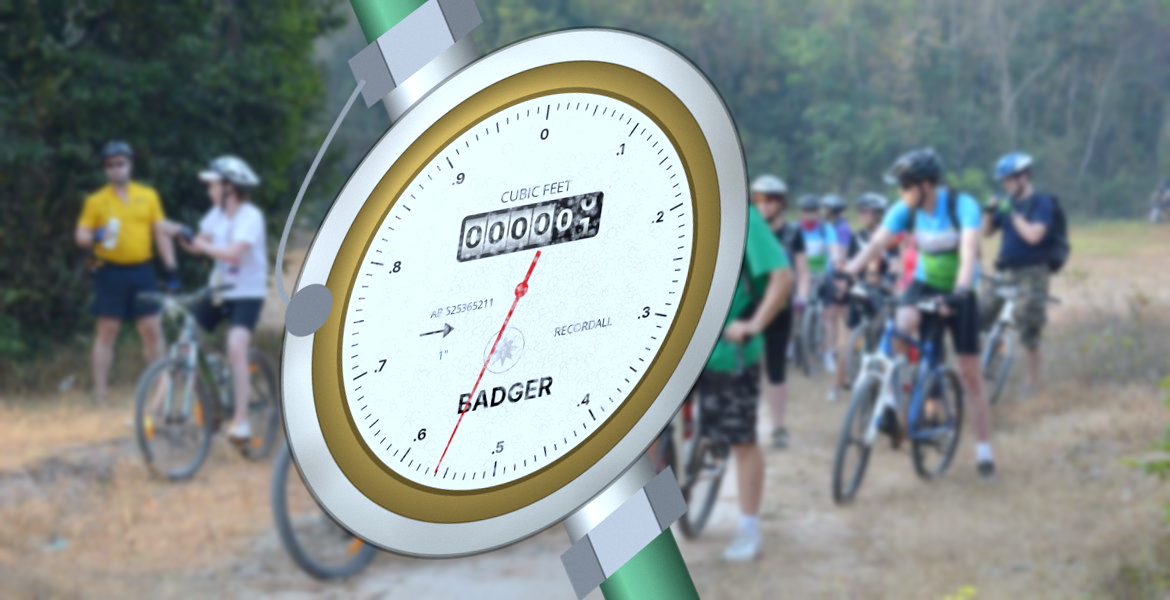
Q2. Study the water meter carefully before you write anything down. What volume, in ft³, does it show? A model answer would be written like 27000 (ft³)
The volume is 0.56 (ft³)
